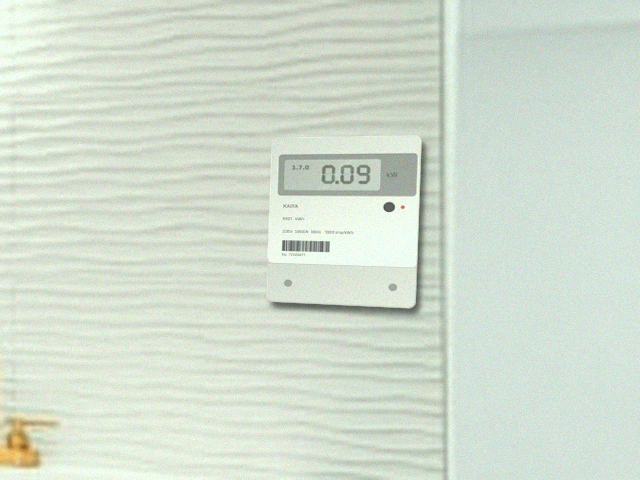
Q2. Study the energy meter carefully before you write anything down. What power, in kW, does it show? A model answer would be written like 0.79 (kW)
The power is 0.09 (kW)
